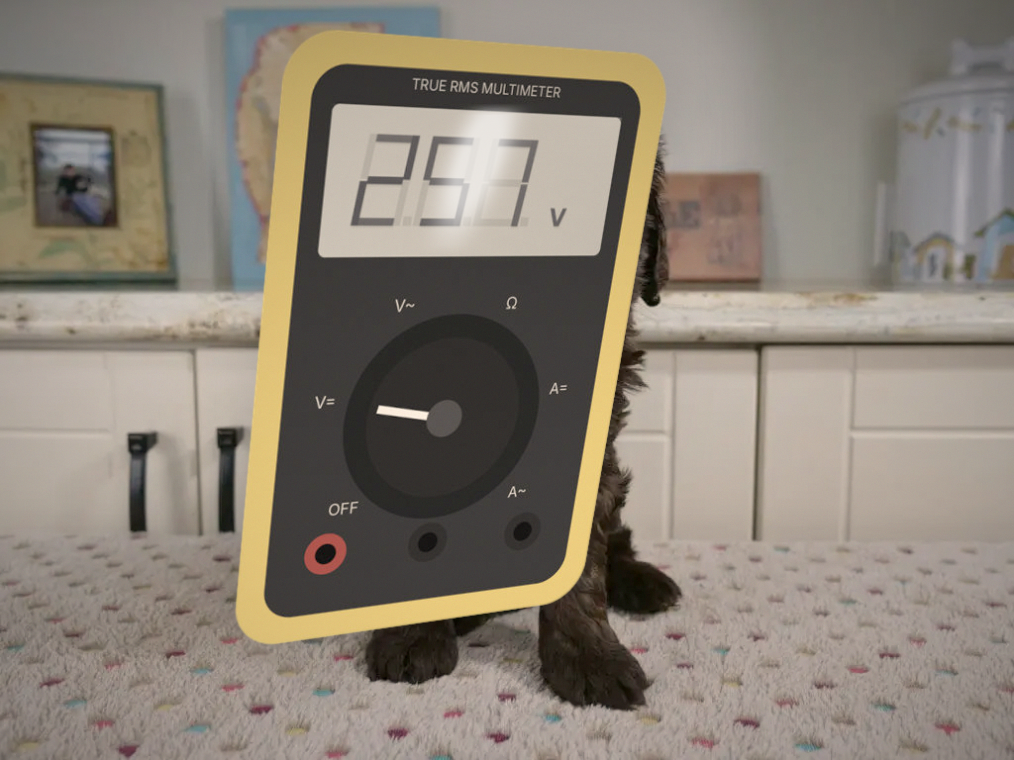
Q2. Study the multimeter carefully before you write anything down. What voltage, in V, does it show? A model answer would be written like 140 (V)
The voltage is 257 (V)
